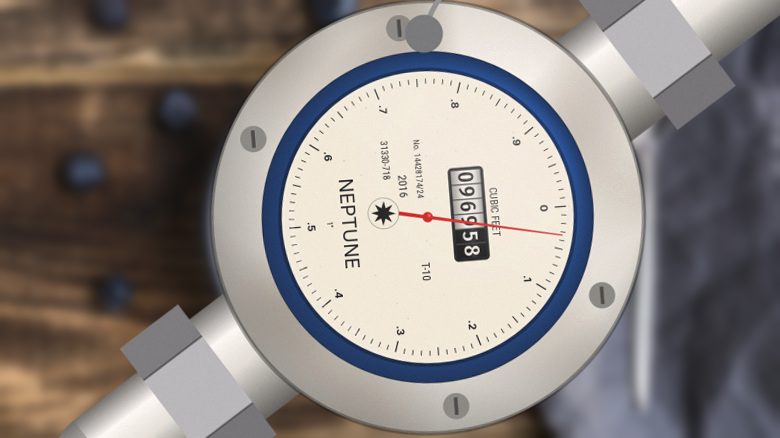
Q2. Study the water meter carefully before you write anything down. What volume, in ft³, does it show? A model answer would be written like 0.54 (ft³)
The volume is 96958.03 (ft³)
